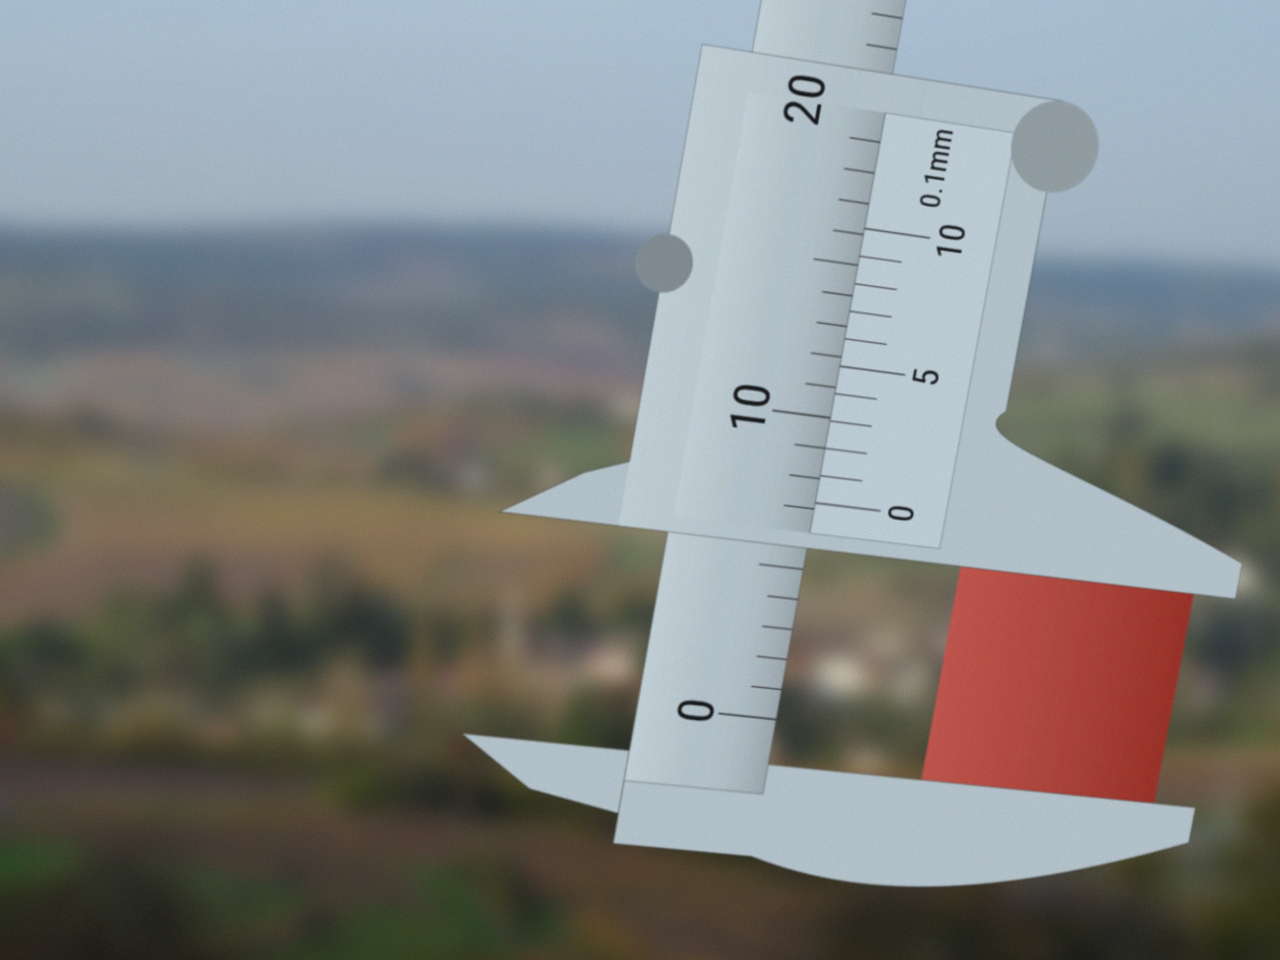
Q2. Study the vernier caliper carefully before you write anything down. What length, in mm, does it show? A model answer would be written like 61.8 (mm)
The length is 7.2 (mm)
